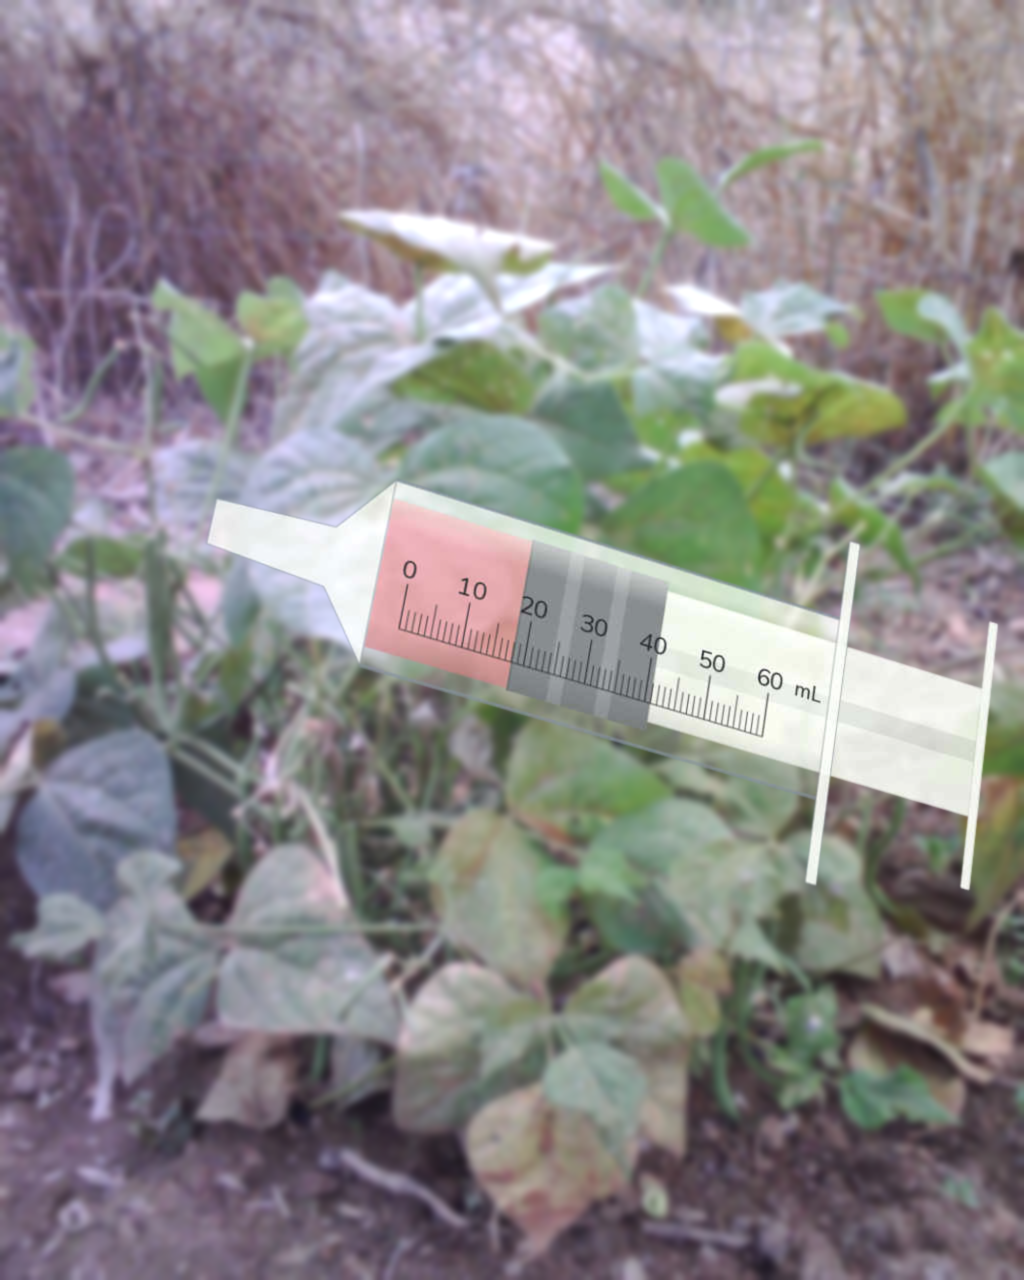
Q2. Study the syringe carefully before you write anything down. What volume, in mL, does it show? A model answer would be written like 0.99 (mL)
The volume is 18 (mL)
